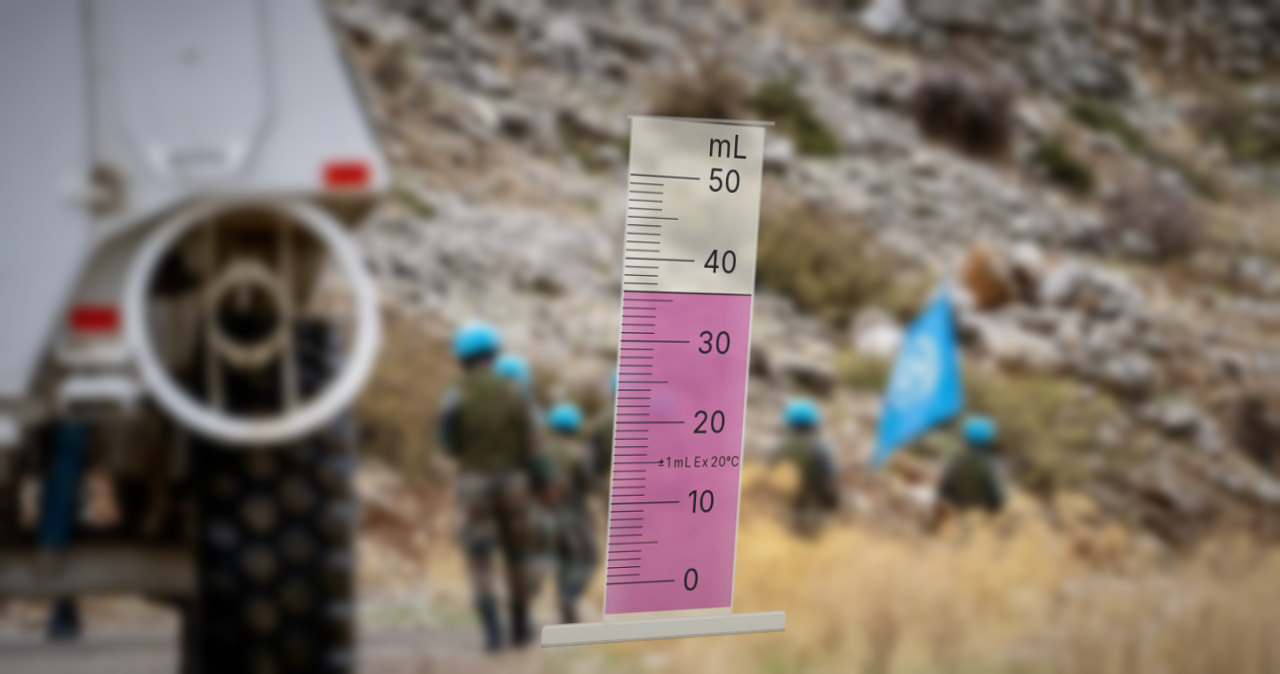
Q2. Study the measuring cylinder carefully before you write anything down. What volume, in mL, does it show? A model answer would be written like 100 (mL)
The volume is 36 (mL)
